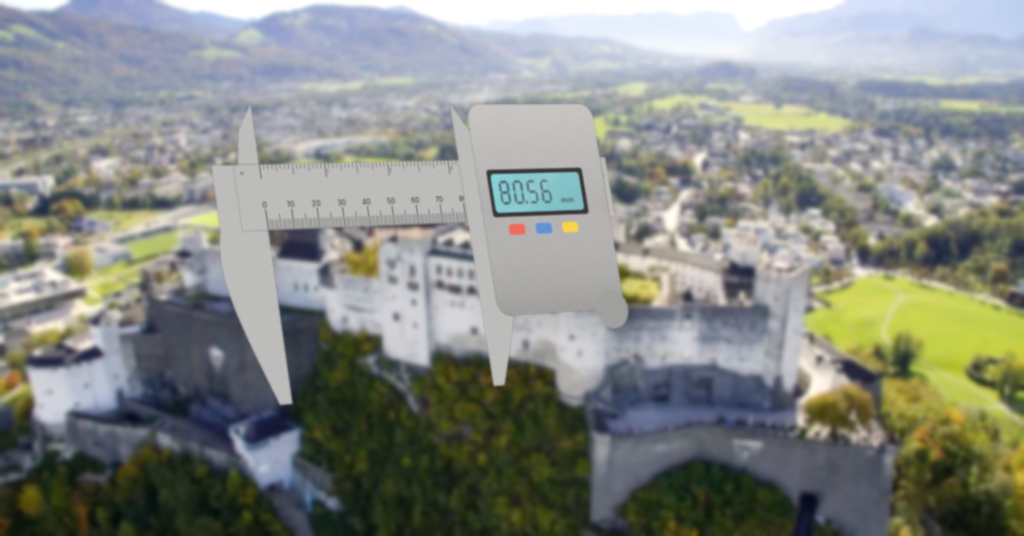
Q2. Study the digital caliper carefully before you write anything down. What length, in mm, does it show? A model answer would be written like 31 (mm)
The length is 80.56 (mm)
